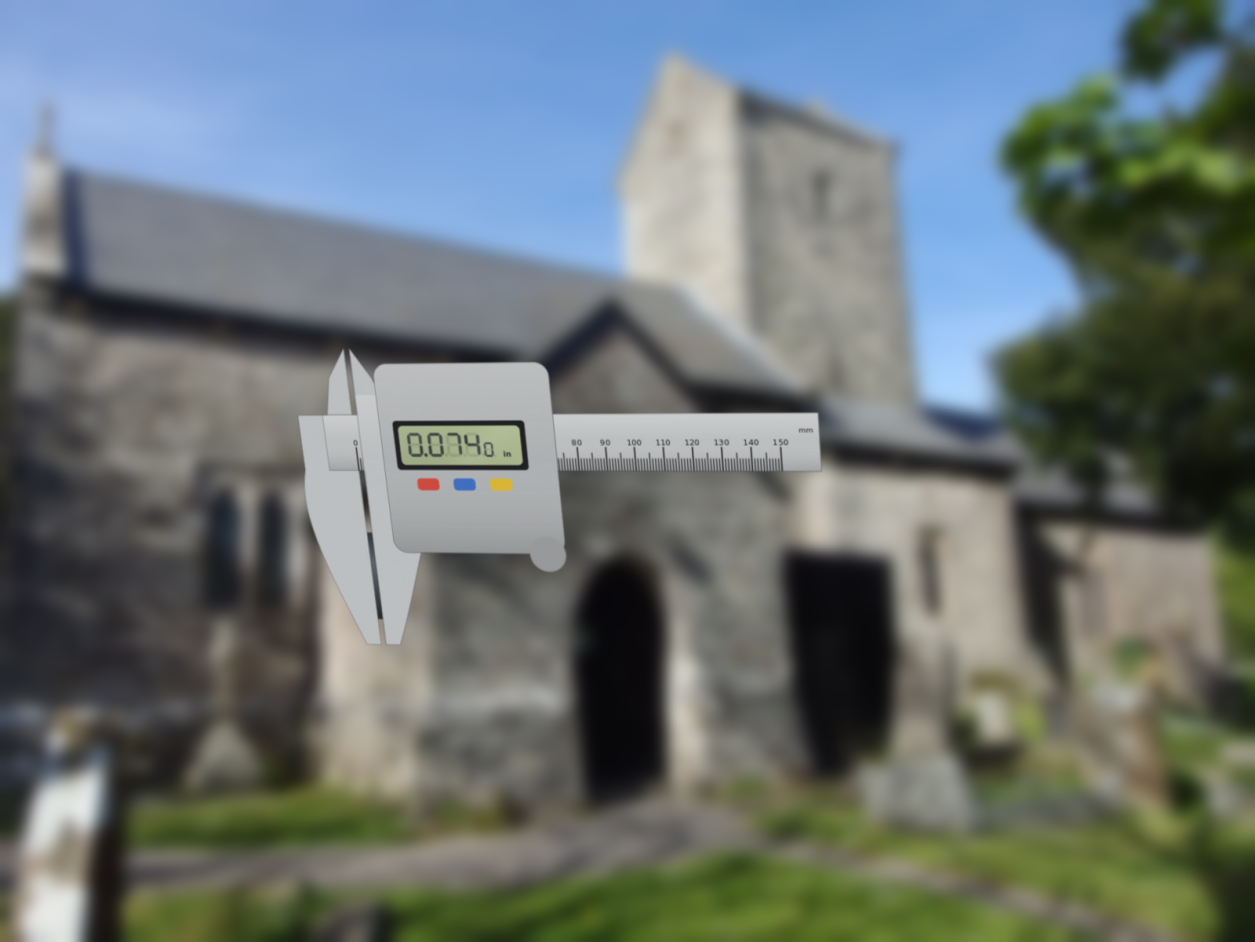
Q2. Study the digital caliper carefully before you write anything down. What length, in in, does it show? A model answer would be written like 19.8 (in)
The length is 0.0740 (in)
